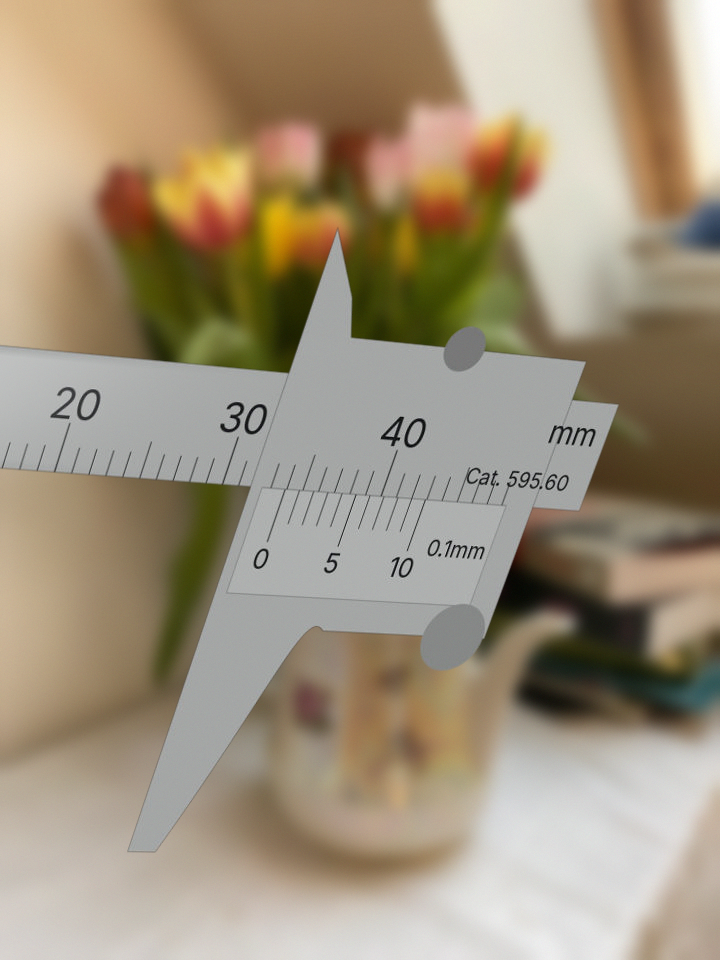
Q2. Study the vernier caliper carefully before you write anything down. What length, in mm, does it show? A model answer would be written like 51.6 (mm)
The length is 33.9 (mm)
